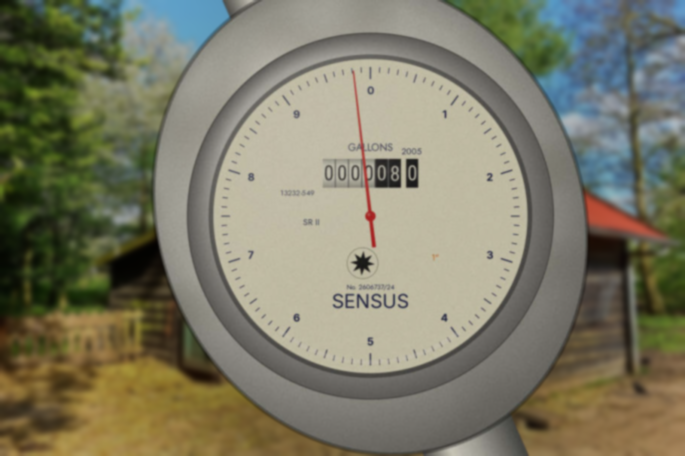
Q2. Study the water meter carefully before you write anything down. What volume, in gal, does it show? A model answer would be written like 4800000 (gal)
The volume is 79.8 (gal)
